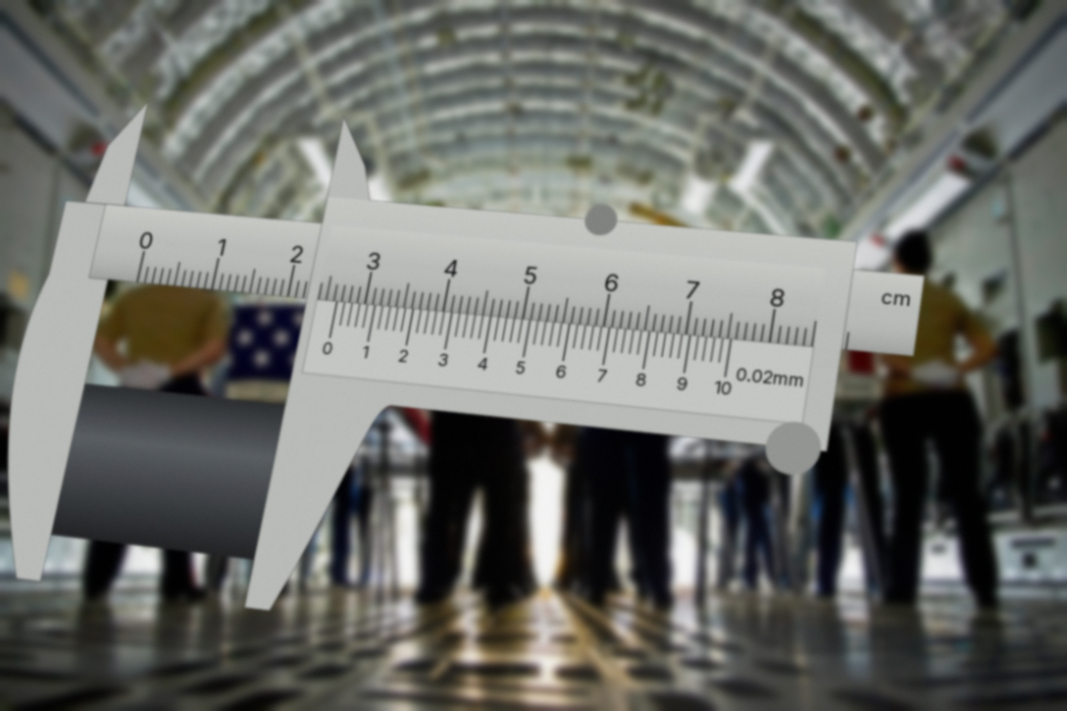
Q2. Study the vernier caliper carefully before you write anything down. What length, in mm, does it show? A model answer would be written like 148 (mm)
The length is 26.4 (mm)
